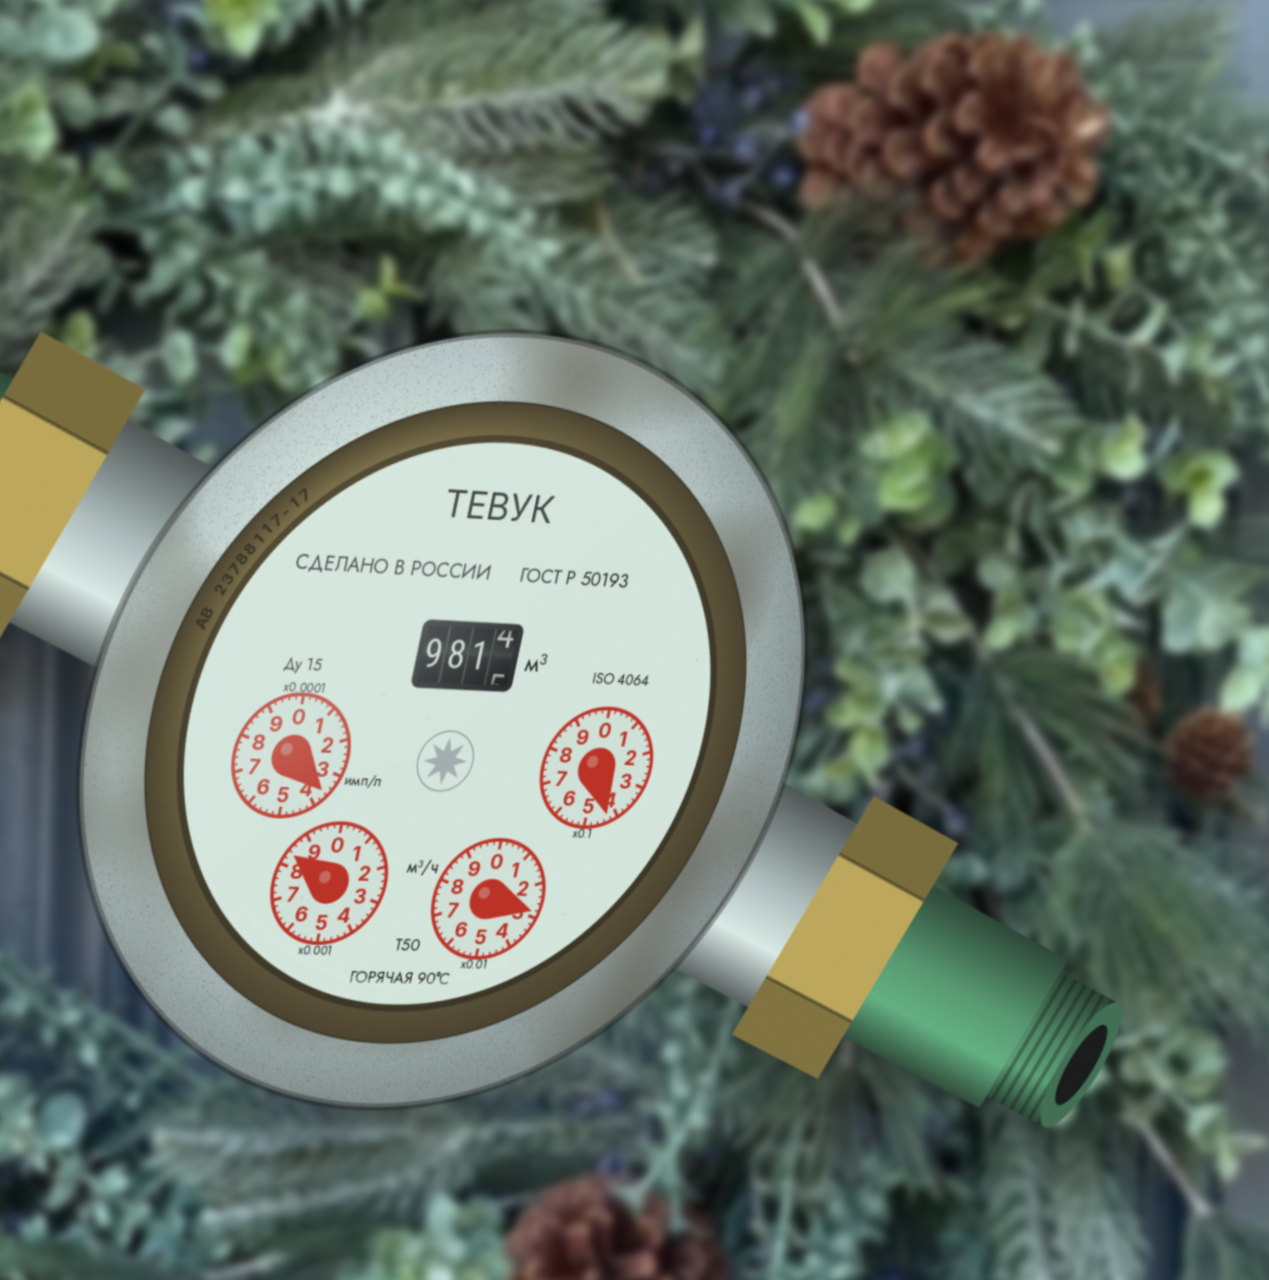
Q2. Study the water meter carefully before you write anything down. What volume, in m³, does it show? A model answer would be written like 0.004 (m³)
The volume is 9814.4283 (m³)
